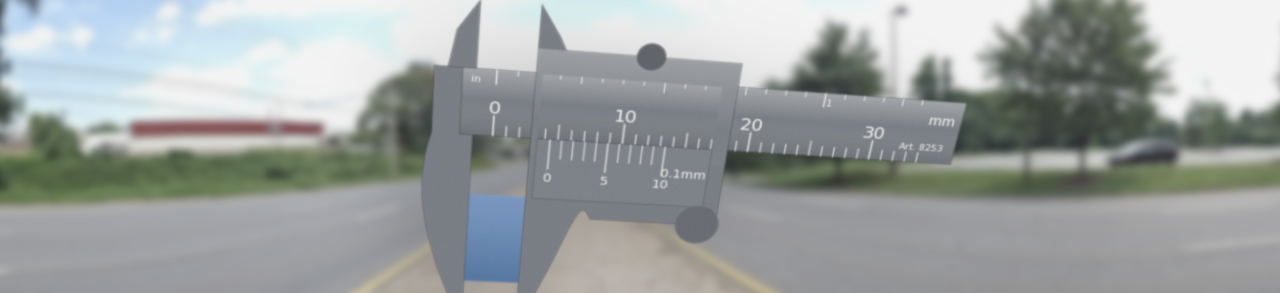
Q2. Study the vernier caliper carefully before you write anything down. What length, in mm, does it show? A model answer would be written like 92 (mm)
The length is 4.4 (mm)
